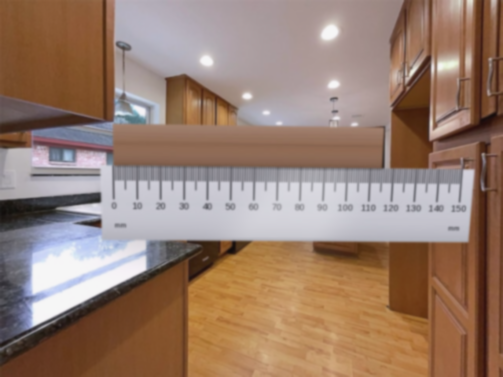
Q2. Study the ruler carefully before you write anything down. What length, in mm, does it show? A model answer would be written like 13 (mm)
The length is 115 (mm)
